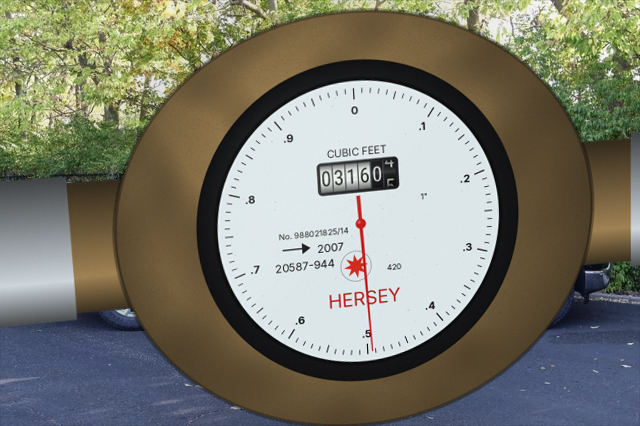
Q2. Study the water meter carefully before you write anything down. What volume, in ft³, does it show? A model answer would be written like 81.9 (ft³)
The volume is 31604.49 (ft³)
